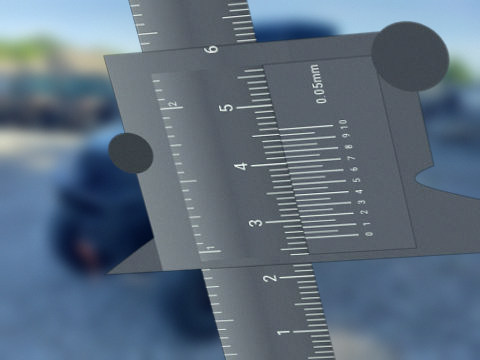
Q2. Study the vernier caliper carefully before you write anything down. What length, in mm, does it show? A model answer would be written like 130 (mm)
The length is 26.8 (mm)
